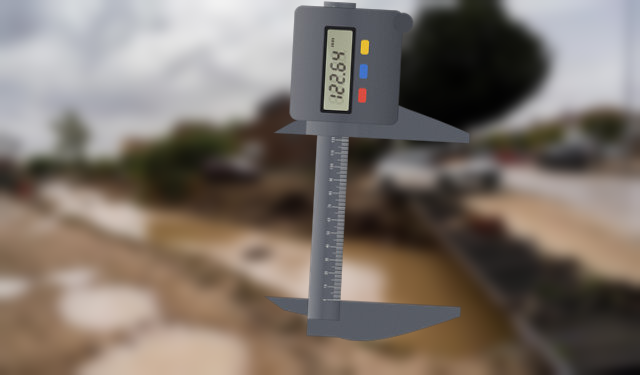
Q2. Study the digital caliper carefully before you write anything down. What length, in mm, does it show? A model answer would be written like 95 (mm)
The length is 122.64 (mm)
